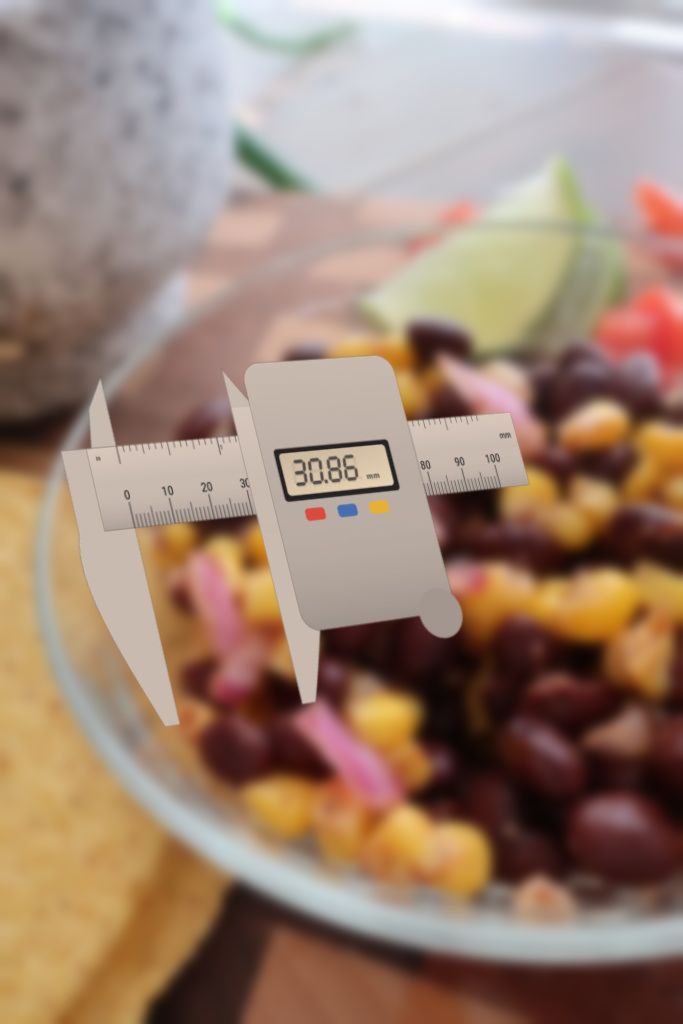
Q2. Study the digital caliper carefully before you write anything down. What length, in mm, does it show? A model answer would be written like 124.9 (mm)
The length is 30.86 (mm)
